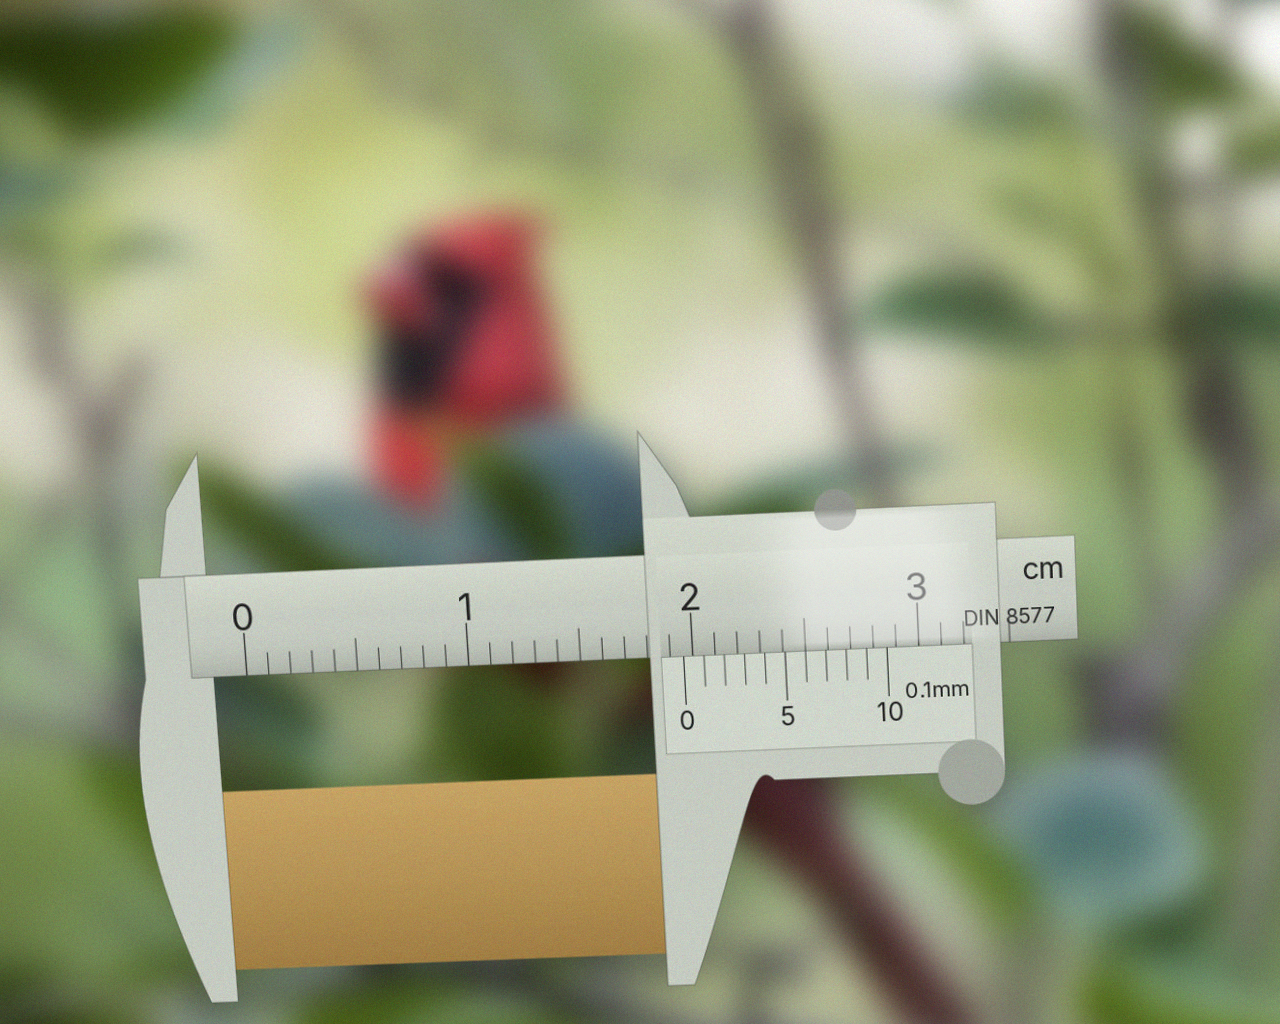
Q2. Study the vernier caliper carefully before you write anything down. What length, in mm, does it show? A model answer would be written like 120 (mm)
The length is 19.6 (mm)
